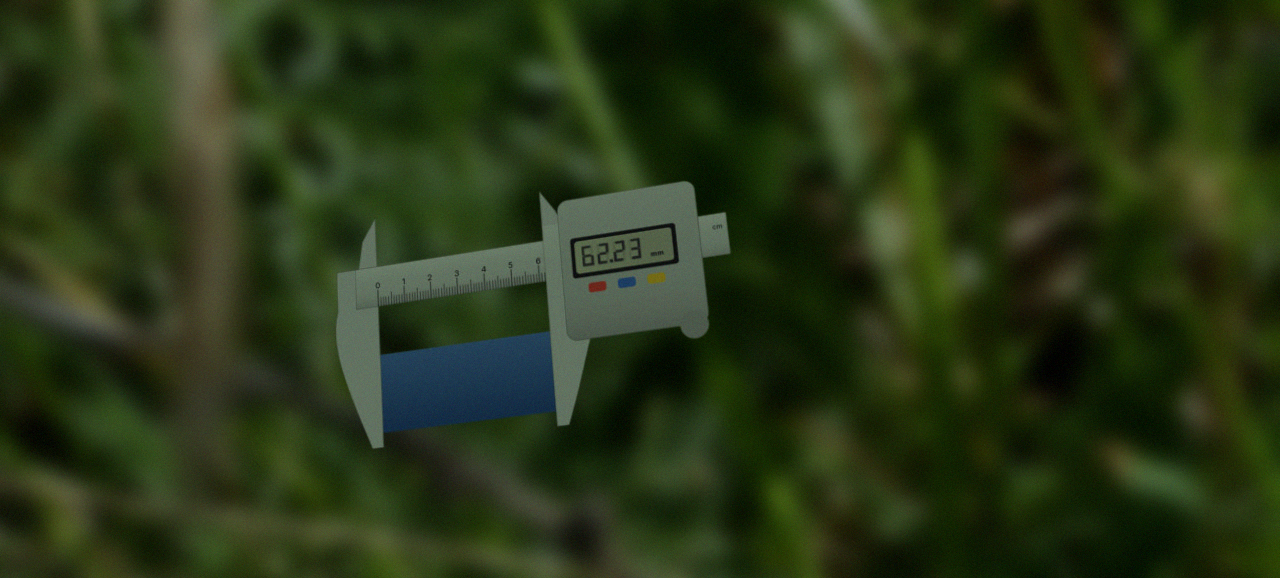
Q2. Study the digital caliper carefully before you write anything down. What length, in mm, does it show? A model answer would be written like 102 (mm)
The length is 62.23 (mm)
